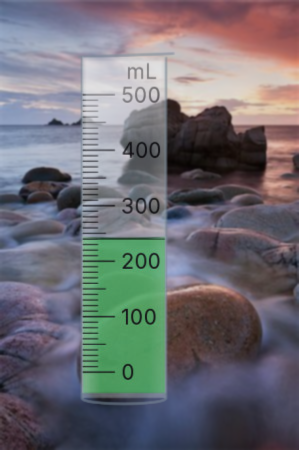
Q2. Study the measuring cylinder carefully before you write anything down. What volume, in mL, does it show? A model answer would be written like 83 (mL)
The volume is 240 (mL)
